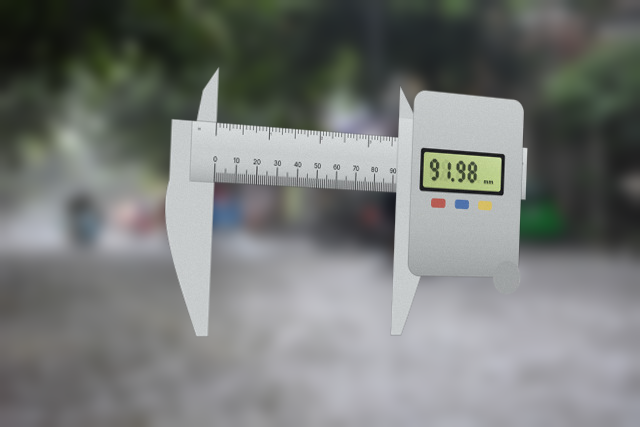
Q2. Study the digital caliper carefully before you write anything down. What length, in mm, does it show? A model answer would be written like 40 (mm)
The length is 91.98 (mm)
